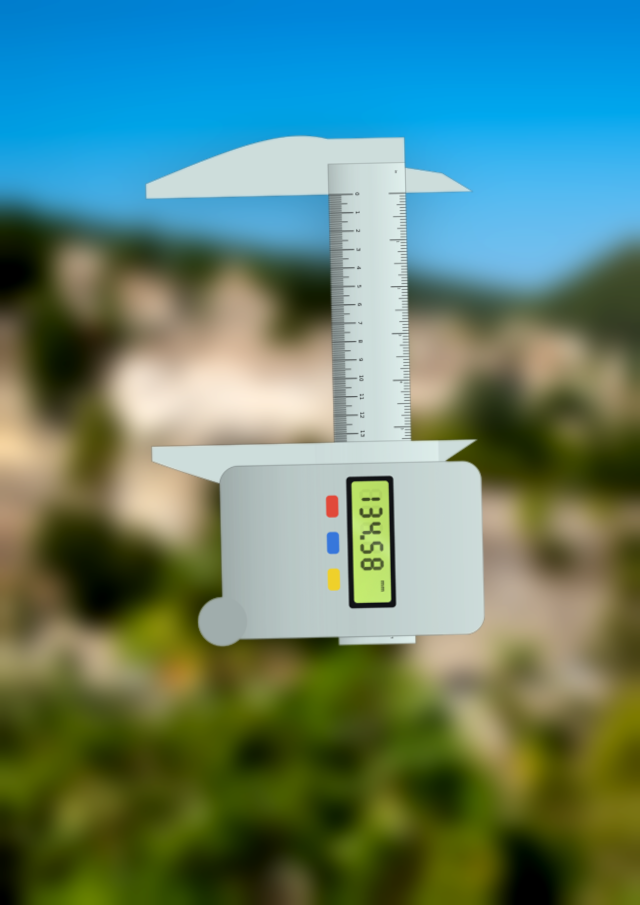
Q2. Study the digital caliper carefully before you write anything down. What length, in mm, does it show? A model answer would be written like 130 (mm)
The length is 134.58 (mm)
